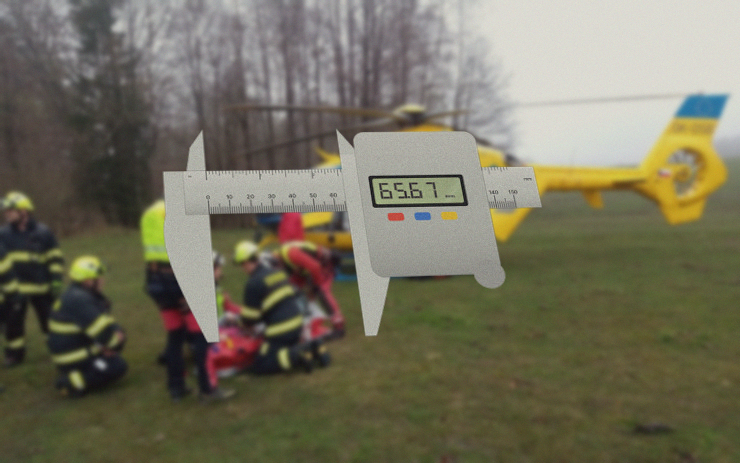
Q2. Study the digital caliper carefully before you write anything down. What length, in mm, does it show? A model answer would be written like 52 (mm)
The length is 65.67 (mm)
